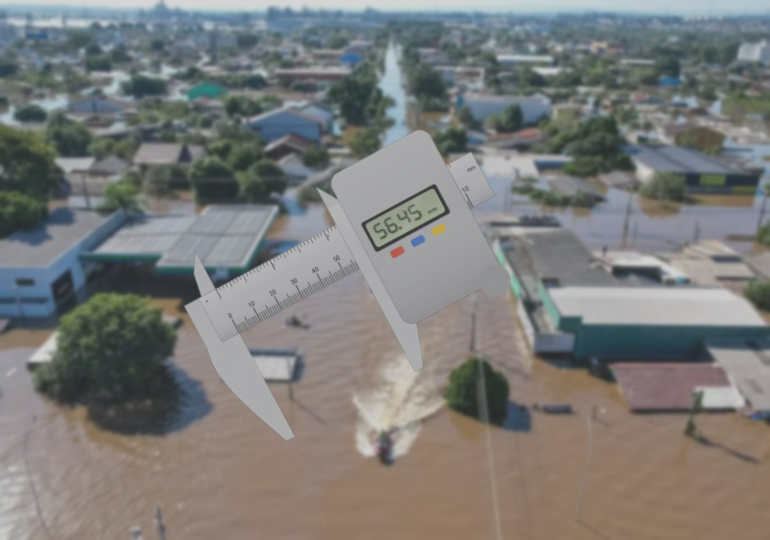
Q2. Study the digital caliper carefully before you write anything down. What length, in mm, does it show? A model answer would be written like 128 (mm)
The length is 56.45 (mm)
